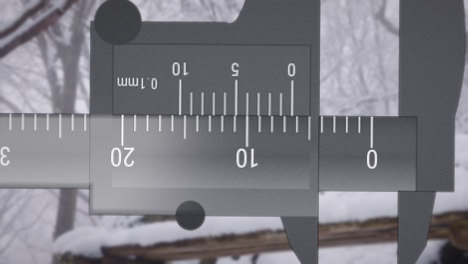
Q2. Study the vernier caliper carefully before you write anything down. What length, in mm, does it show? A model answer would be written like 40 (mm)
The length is 6.4 (mm)
